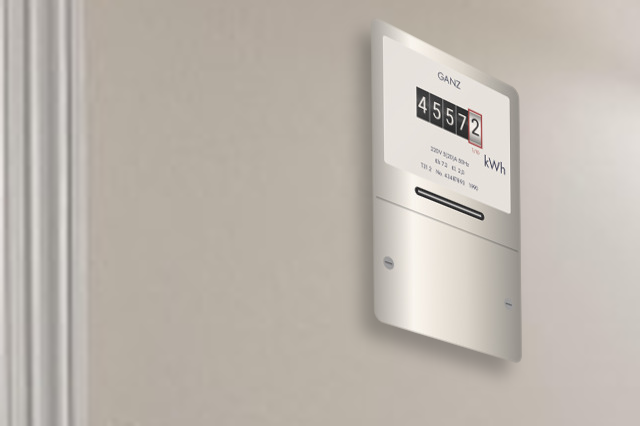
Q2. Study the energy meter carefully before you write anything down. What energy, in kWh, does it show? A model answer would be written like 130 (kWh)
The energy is 4557.2 (kWh)
